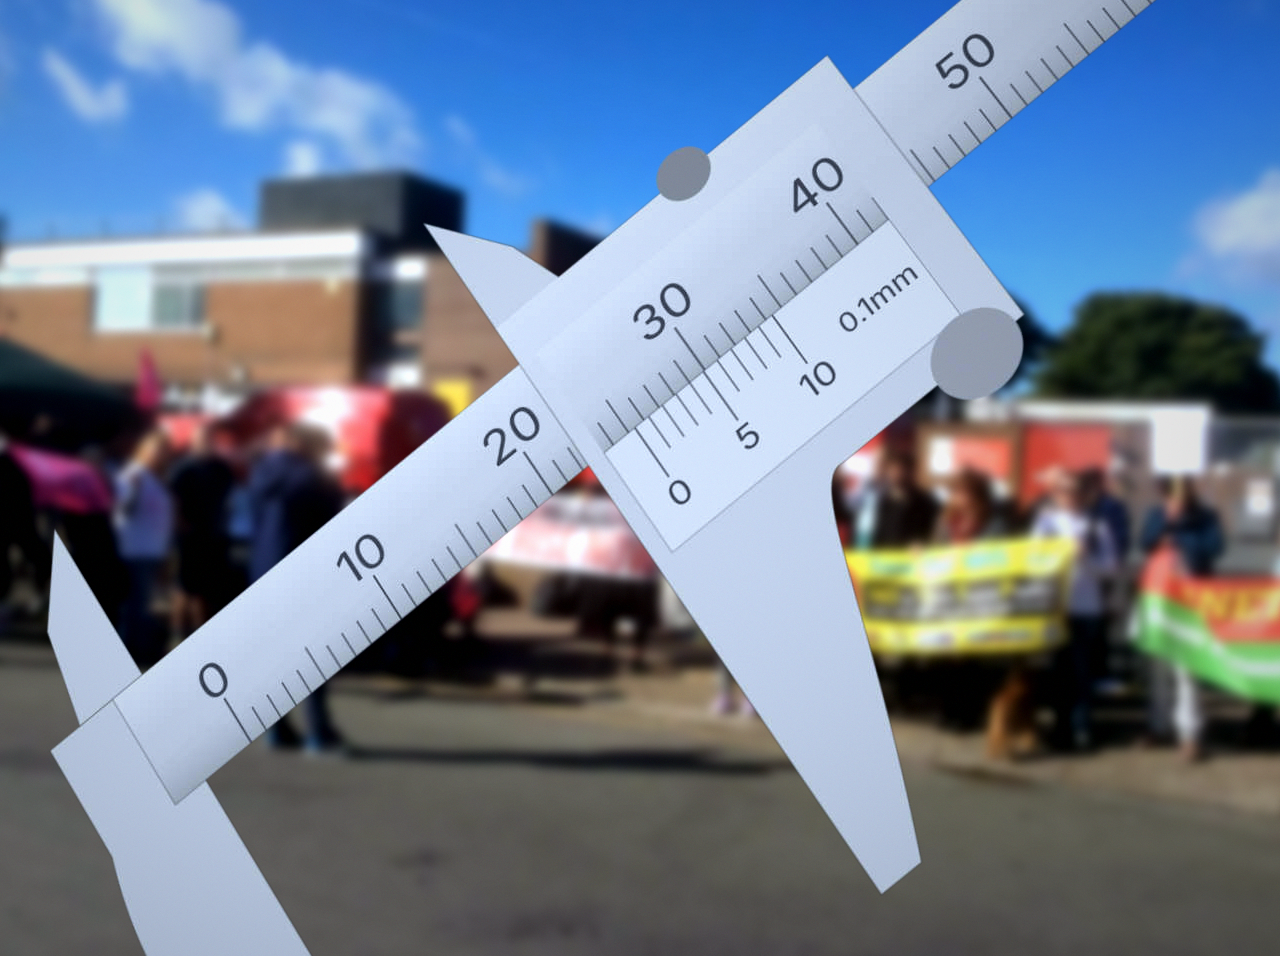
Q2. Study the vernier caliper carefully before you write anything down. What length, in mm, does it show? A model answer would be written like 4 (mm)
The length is 25.4 (mm)
